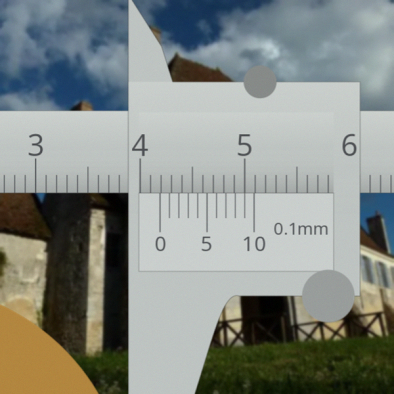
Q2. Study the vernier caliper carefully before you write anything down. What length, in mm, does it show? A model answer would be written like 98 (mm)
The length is 41.9 (mm)
